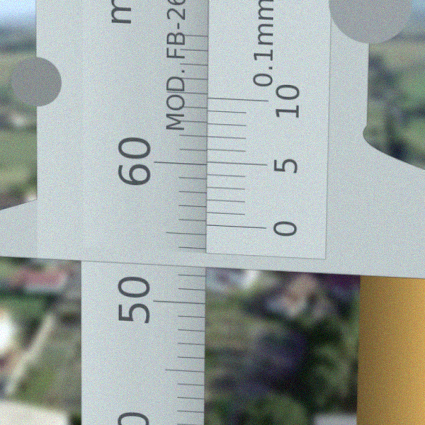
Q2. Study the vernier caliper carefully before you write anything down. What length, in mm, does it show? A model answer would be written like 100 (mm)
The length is 55.7 (mm)
